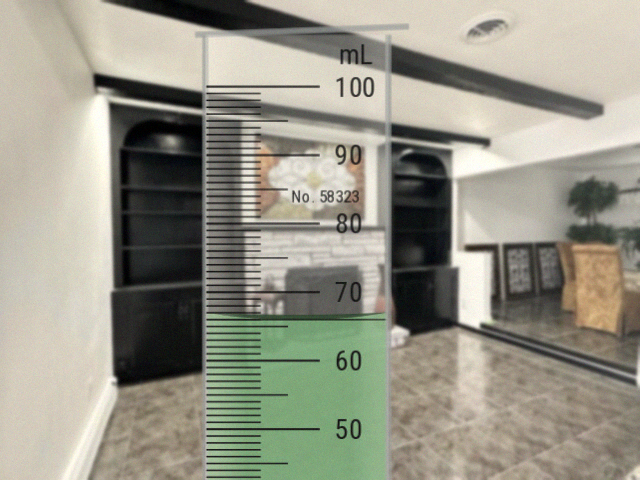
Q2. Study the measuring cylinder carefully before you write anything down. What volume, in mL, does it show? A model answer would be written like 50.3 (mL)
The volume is 66 (mL)
